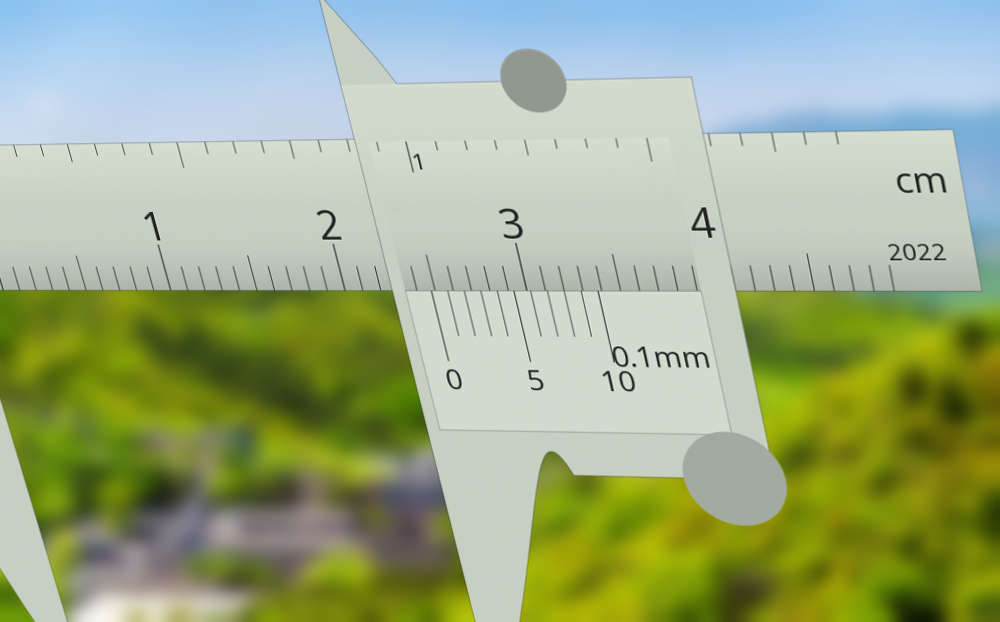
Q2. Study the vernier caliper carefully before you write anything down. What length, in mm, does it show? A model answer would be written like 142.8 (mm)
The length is 24.8 (mm)
